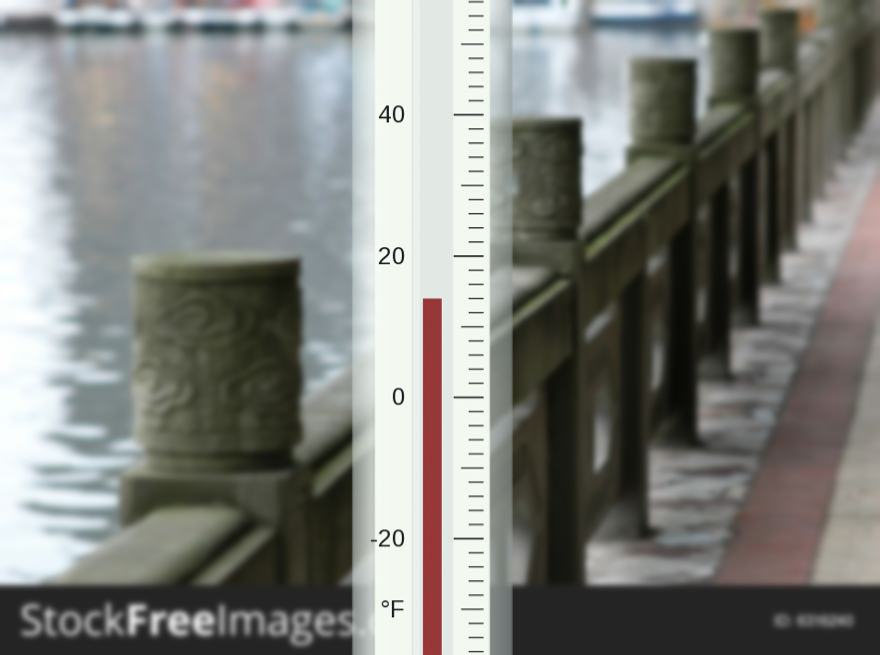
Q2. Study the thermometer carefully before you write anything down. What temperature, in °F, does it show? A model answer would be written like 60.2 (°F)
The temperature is 14 (°F)
